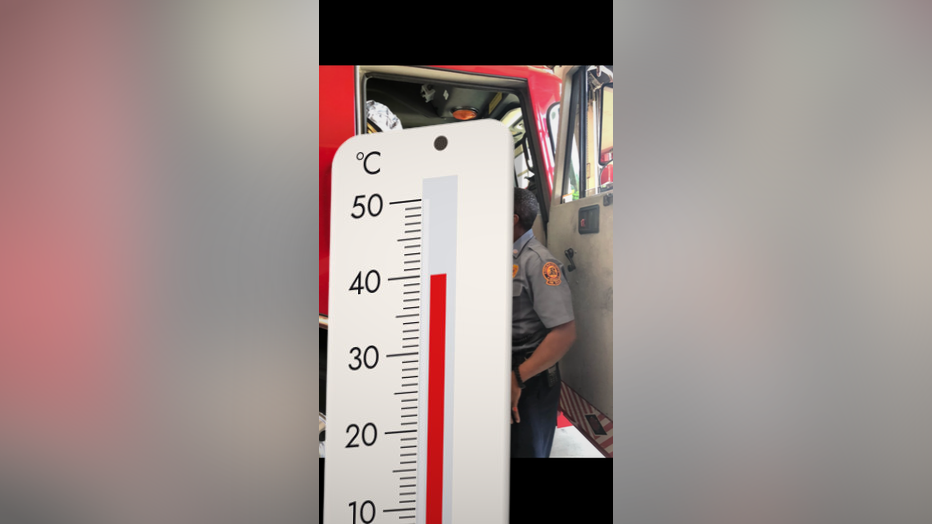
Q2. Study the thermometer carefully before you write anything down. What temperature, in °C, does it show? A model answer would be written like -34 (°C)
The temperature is 40 (°C)
